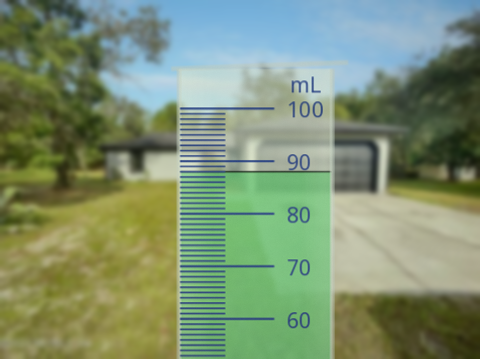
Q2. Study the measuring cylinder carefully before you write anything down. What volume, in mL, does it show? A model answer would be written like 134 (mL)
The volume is 88 (mL)
